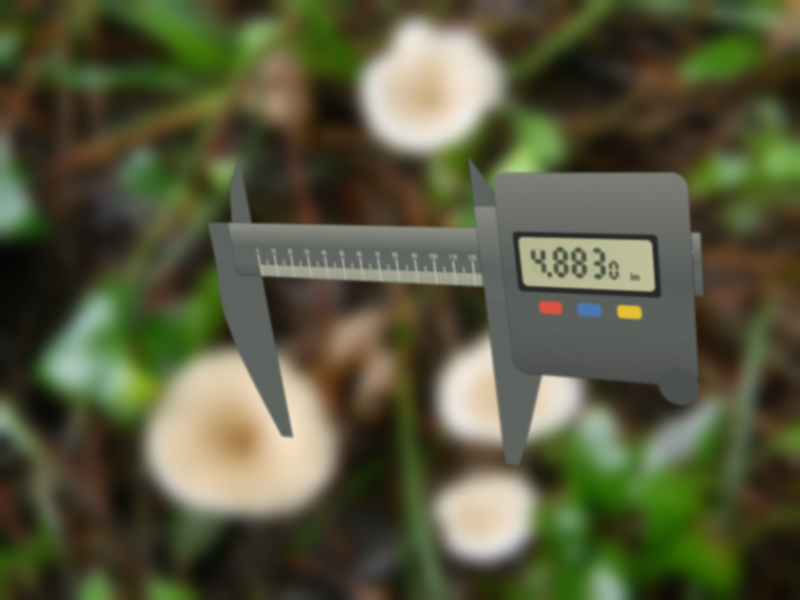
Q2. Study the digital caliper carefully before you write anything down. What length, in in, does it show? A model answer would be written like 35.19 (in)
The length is 4.8830 (in)
